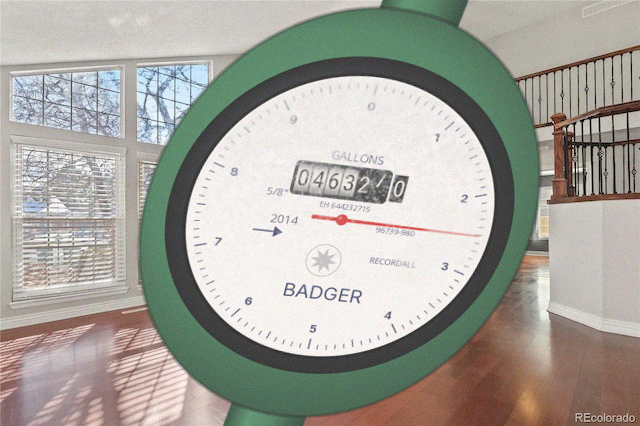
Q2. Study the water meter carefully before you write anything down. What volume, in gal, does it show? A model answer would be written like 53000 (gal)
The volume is 463272.5 (gal)
